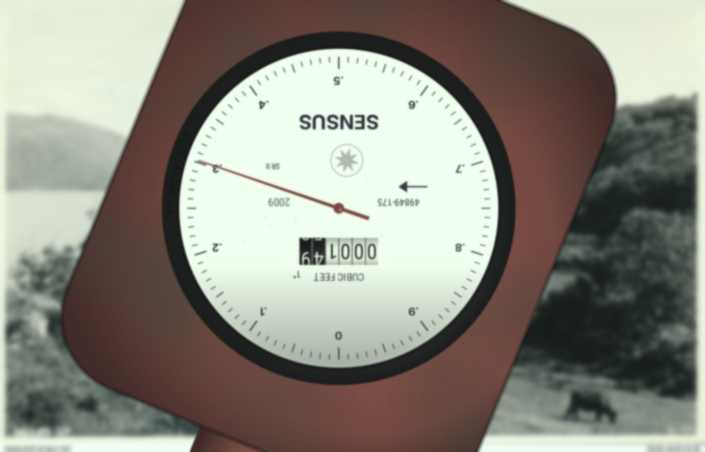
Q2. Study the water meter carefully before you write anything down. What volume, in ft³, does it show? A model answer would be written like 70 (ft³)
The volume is 149.30 (ft³)
